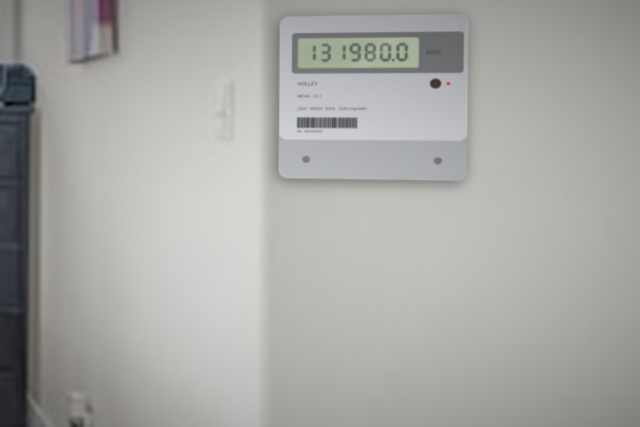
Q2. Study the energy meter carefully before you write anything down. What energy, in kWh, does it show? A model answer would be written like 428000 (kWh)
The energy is 131980.0 (kWh)
